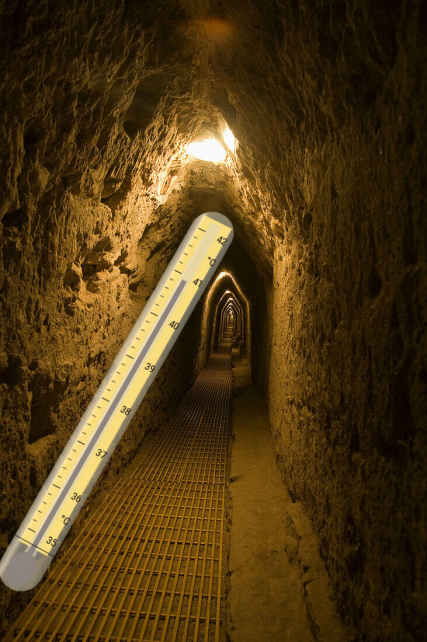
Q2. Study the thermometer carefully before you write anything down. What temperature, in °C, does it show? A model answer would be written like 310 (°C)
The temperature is 40.9 (°C)
